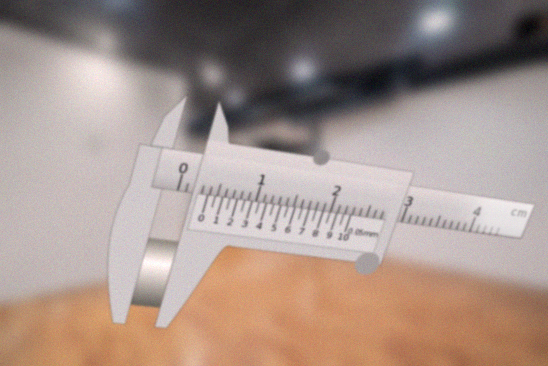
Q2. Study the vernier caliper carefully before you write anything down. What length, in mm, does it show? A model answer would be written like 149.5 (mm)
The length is 3.8 (mm)
